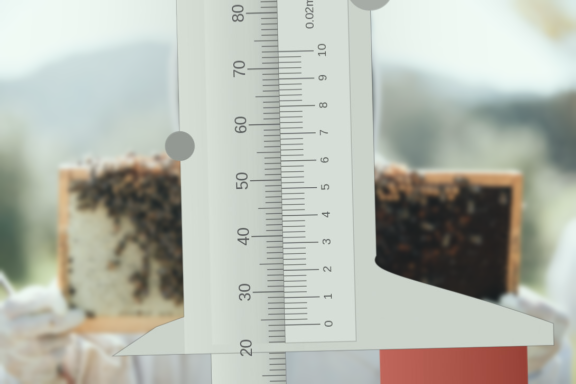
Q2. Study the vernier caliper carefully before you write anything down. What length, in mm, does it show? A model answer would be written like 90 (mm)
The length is 24.0 (mm)
